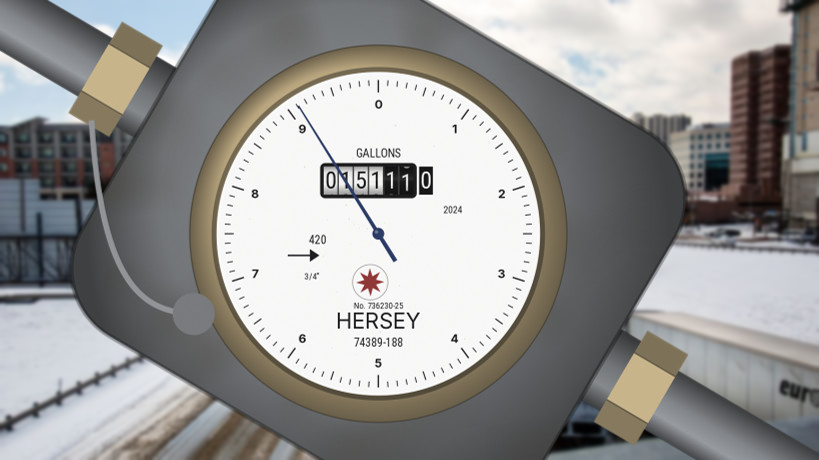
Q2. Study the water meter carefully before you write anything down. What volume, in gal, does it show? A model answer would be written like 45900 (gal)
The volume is 151109.1 (gal)
